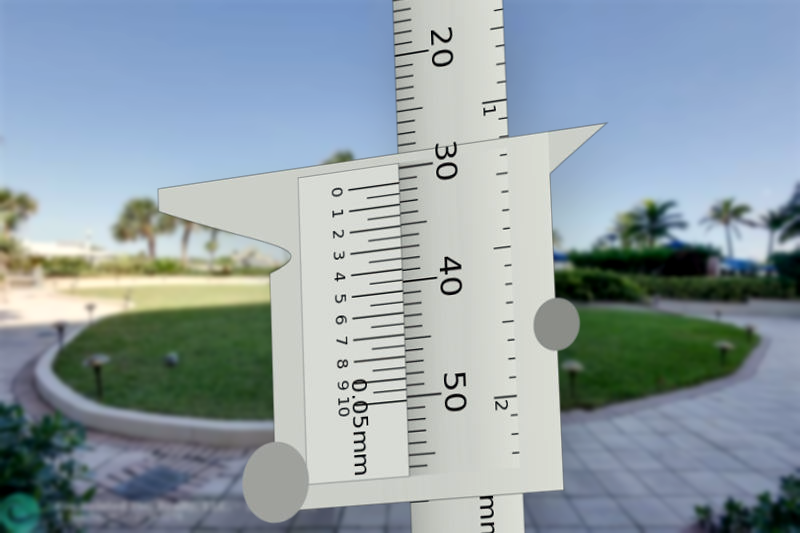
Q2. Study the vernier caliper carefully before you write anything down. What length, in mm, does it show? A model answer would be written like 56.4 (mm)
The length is 31.3 (mm)
